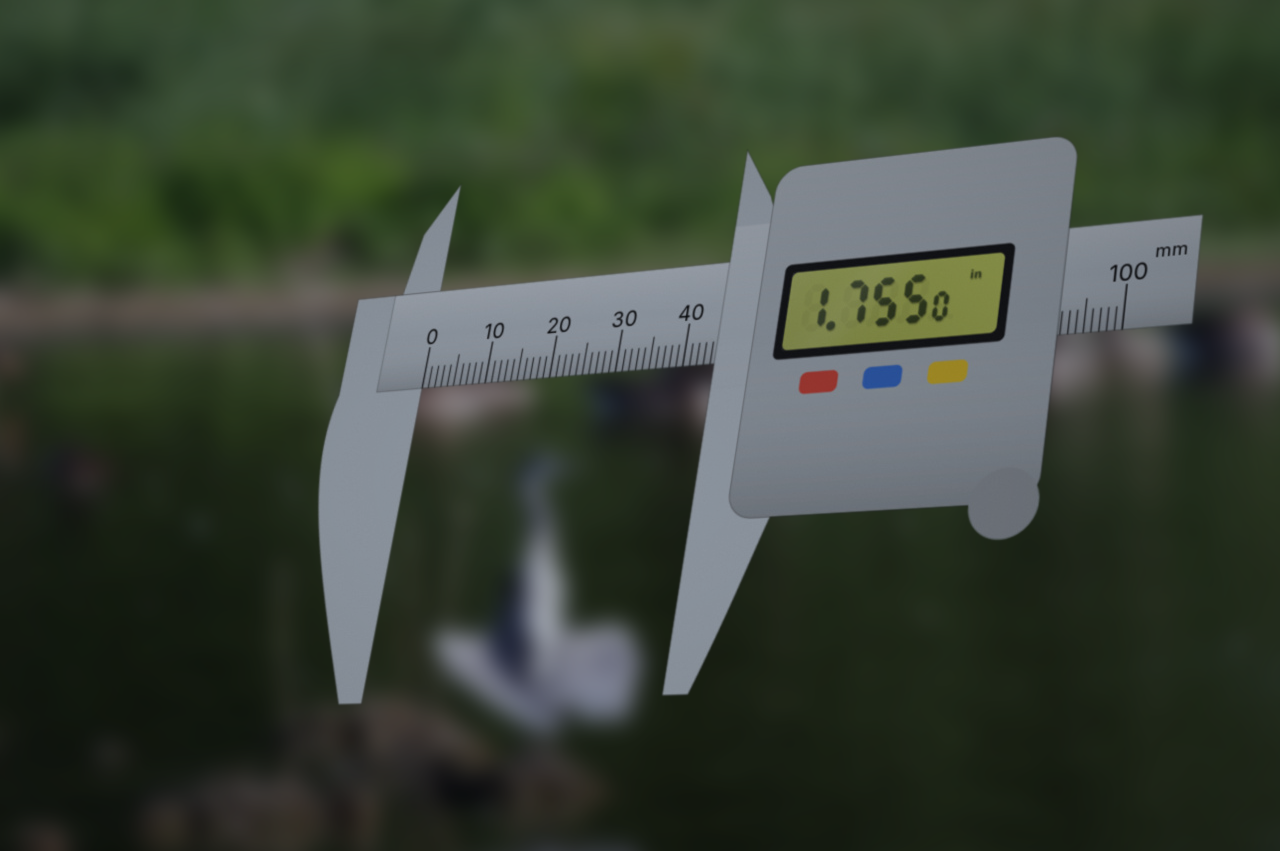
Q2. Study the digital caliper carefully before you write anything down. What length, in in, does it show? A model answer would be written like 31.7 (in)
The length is 1.7550 (in)
